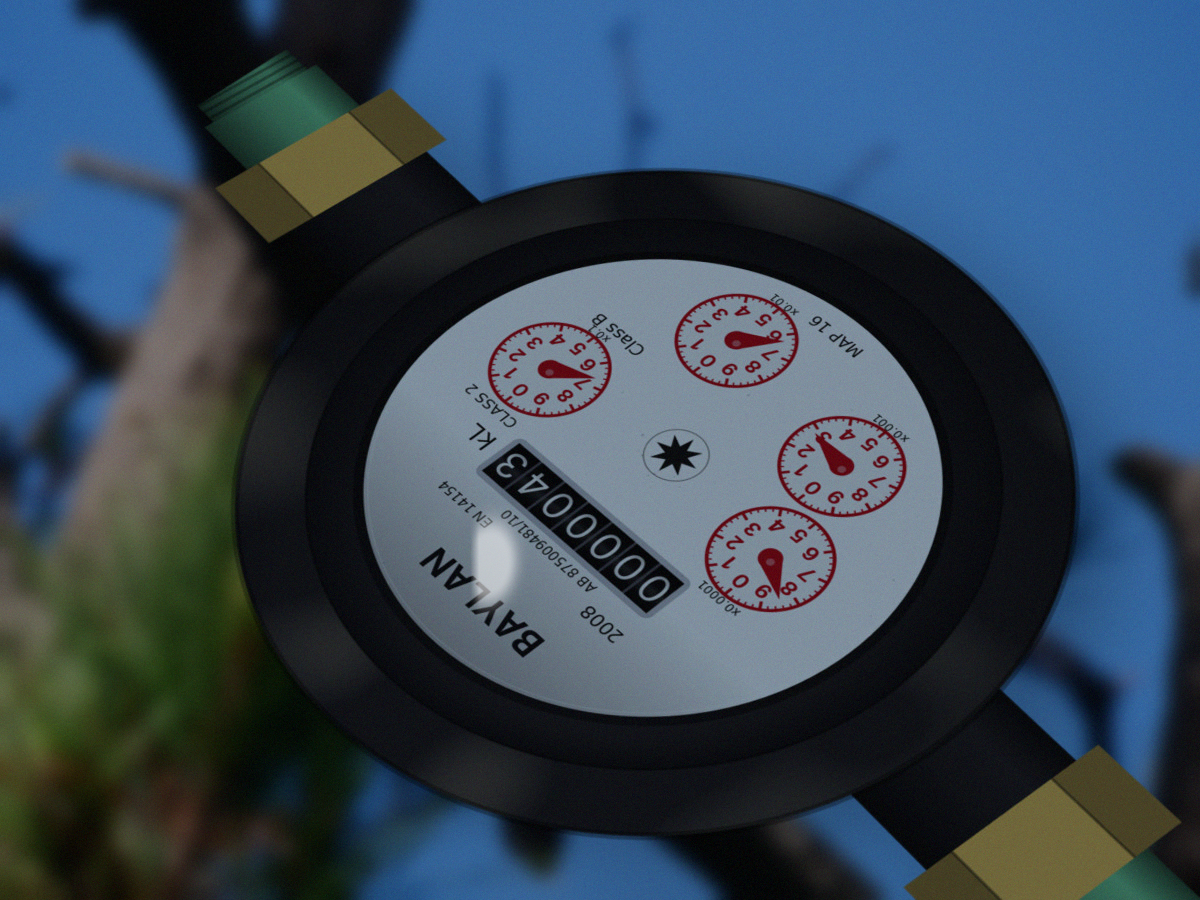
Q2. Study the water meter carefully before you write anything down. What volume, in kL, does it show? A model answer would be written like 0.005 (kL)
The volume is 43.6628 (kL)
